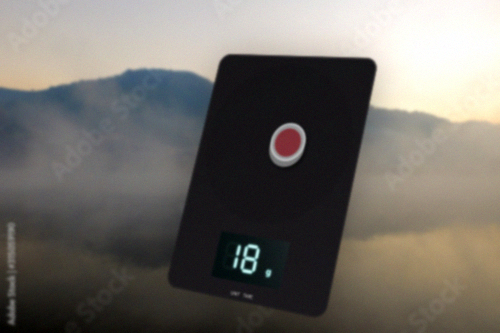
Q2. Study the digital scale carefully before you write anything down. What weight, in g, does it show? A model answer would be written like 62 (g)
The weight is 18 (g)
